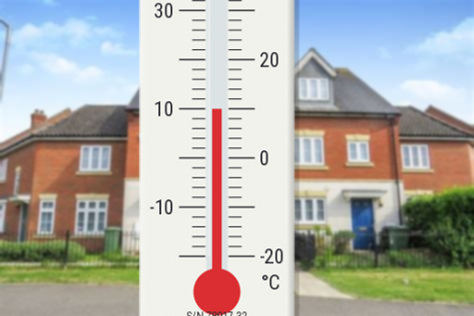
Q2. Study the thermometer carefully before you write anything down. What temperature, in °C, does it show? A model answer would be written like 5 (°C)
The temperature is 10 (°C)
